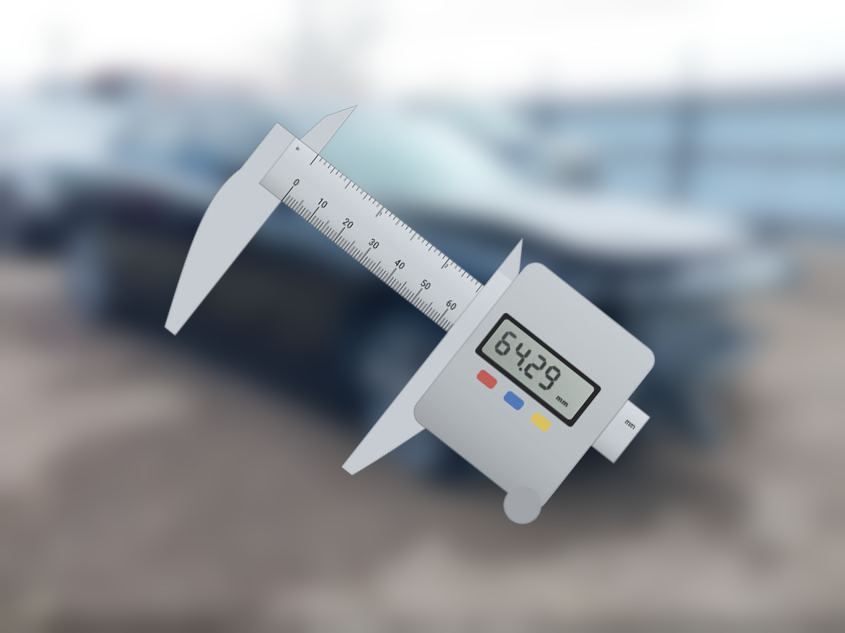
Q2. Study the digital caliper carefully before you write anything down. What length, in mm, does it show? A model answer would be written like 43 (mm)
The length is 64.29 (mm)
